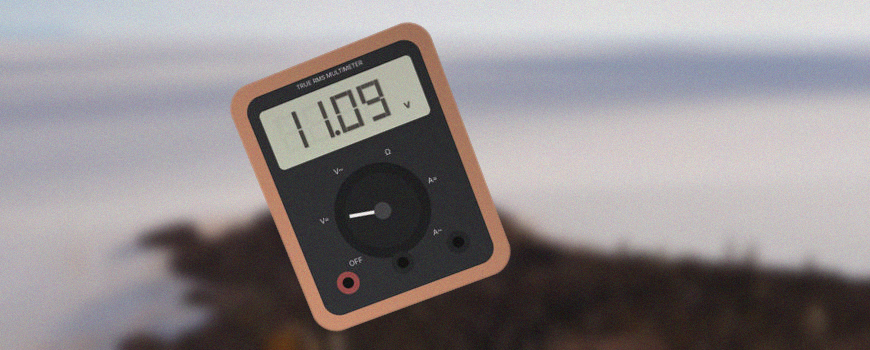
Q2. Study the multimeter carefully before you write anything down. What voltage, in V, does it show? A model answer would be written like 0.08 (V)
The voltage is 11.09 (V)
